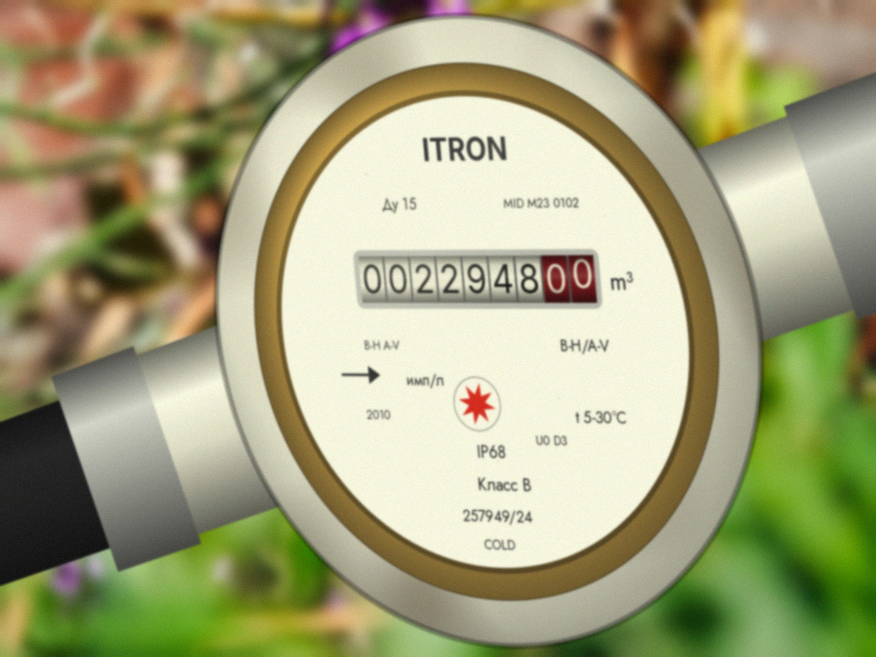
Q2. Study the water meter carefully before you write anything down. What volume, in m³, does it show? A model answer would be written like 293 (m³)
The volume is 22948.00 (m³)
